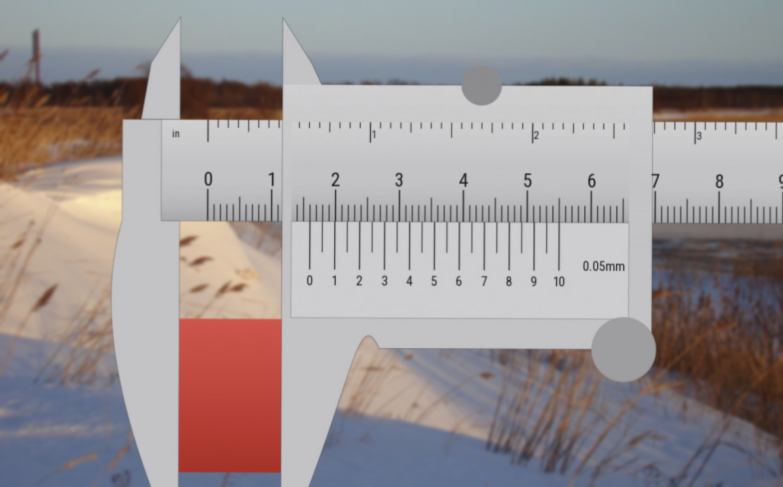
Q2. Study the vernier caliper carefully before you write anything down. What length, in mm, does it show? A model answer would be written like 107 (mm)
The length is 16.0 (mm)
